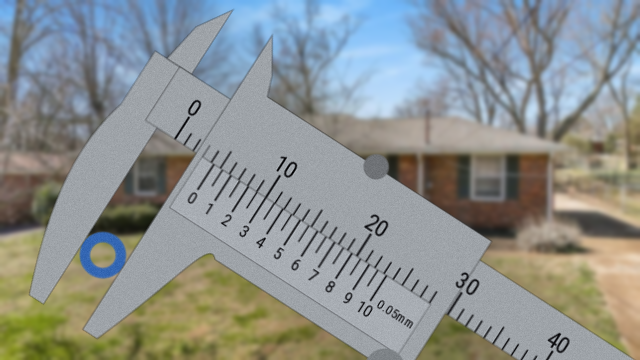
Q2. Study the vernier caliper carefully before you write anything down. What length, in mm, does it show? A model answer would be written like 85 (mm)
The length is 4.3 (mm)
